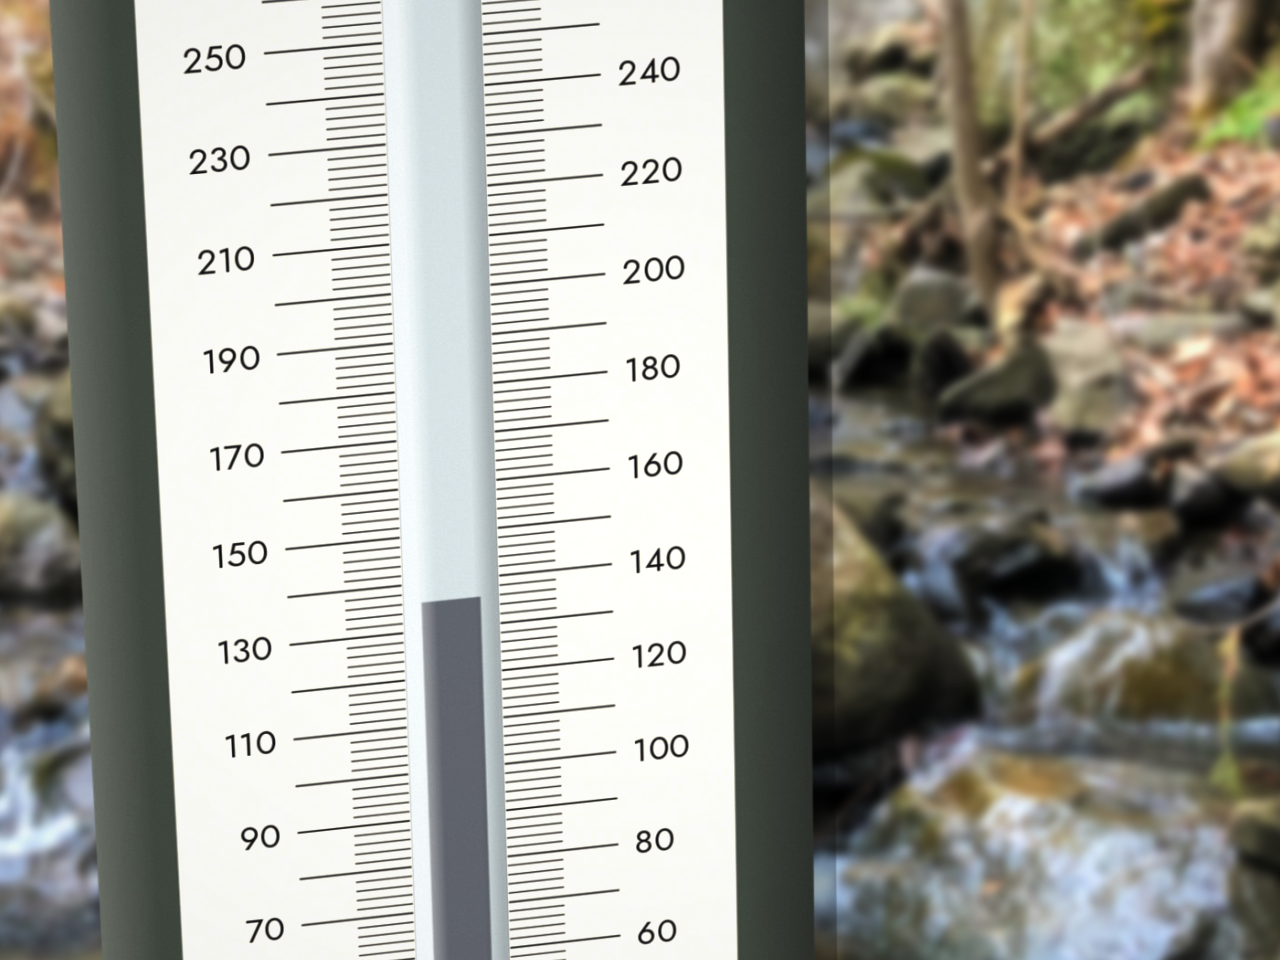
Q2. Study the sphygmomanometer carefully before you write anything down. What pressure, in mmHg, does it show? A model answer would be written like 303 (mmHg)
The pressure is 136 (mmHg)
